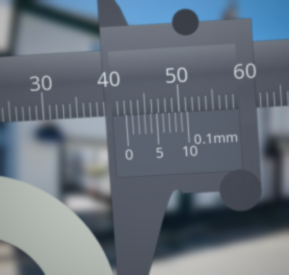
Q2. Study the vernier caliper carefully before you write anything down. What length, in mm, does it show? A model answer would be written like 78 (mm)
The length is 42.2 (mm)
